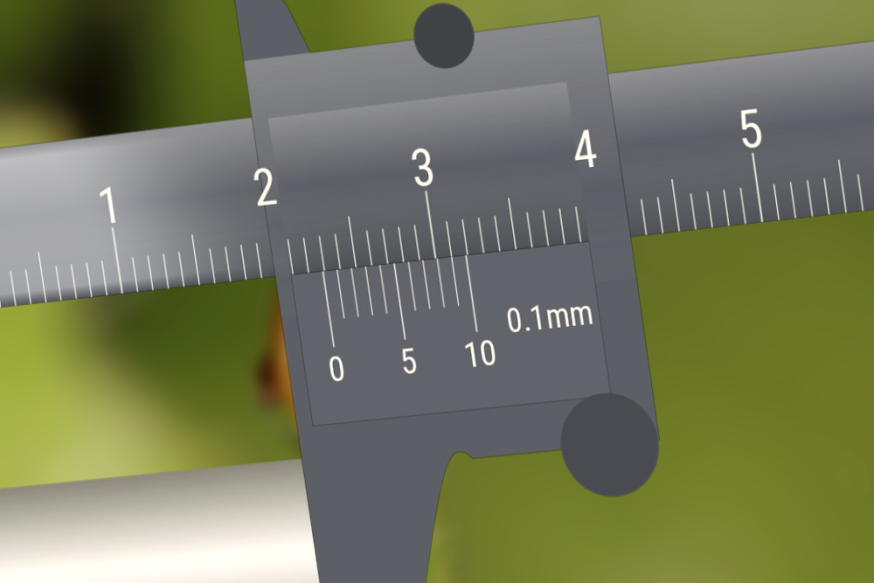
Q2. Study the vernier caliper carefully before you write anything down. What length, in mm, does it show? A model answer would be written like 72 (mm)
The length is 22.9 (mm)
